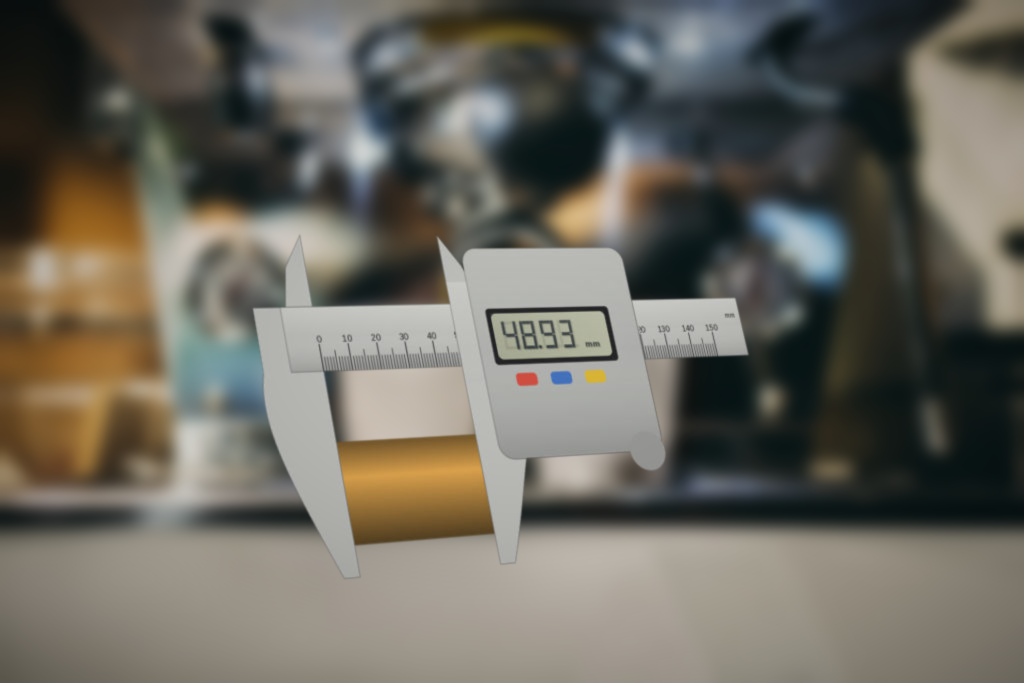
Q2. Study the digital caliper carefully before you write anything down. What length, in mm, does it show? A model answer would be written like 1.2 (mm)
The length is 48.93 (mm)
